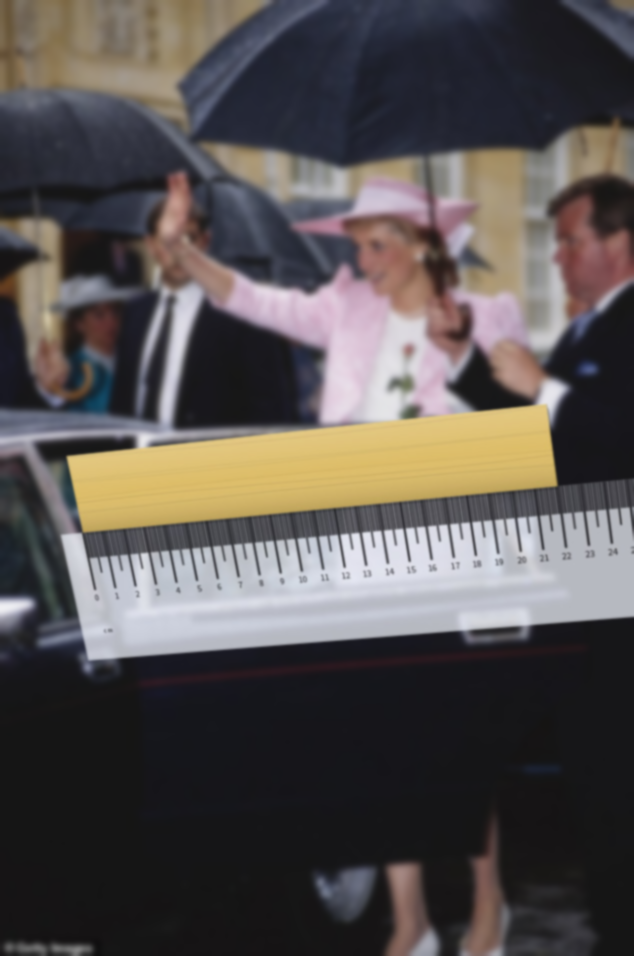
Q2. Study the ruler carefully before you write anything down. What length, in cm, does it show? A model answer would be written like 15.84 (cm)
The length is 22 (cm)
